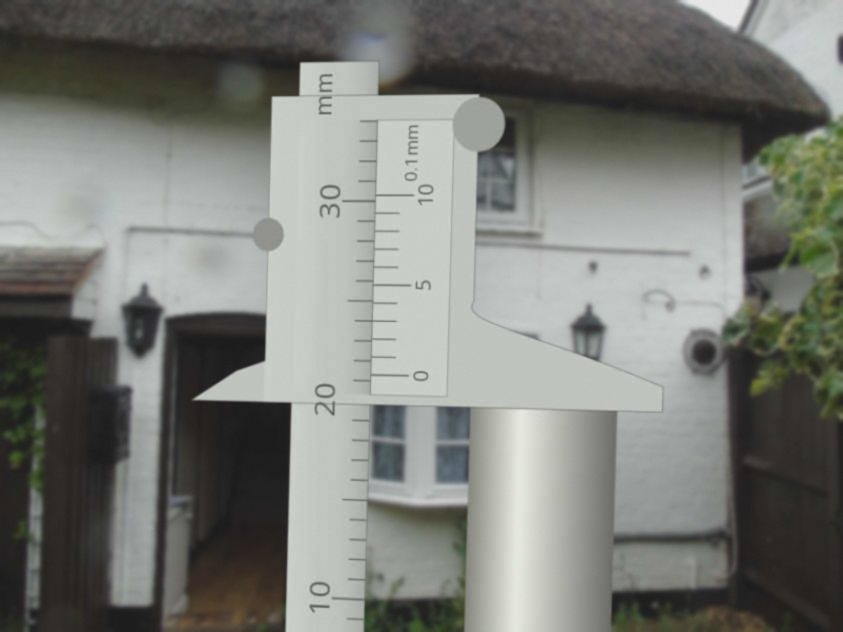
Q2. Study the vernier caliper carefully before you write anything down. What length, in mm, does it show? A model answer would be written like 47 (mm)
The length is 21.3 (mm)
